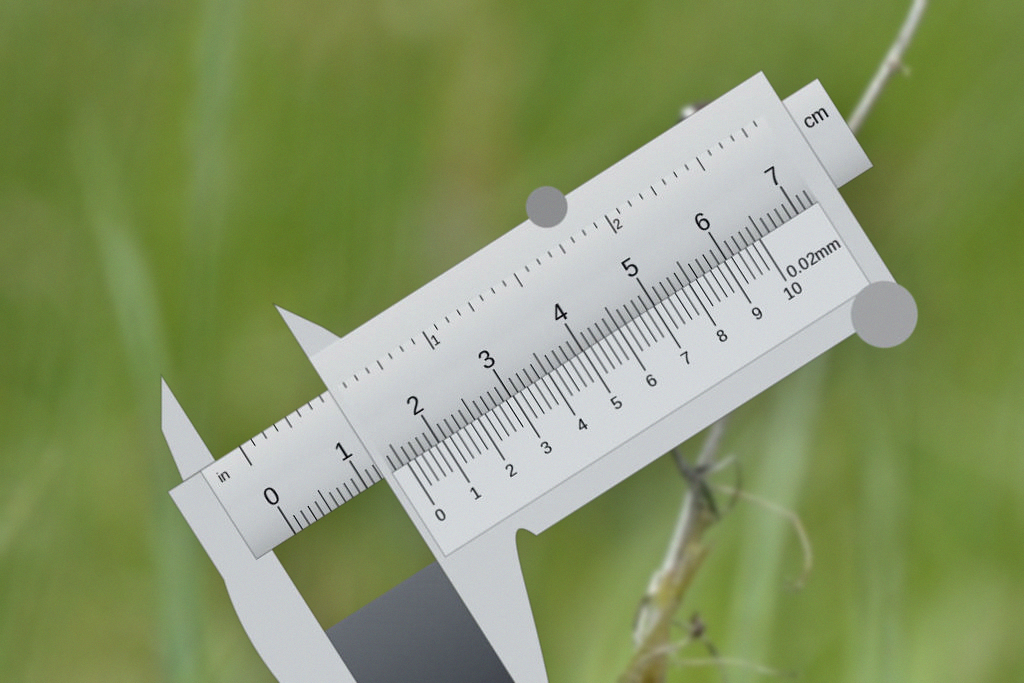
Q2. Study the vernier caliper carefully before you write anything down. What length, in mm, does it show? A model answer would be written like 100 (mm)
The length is 15.6 (mm)
